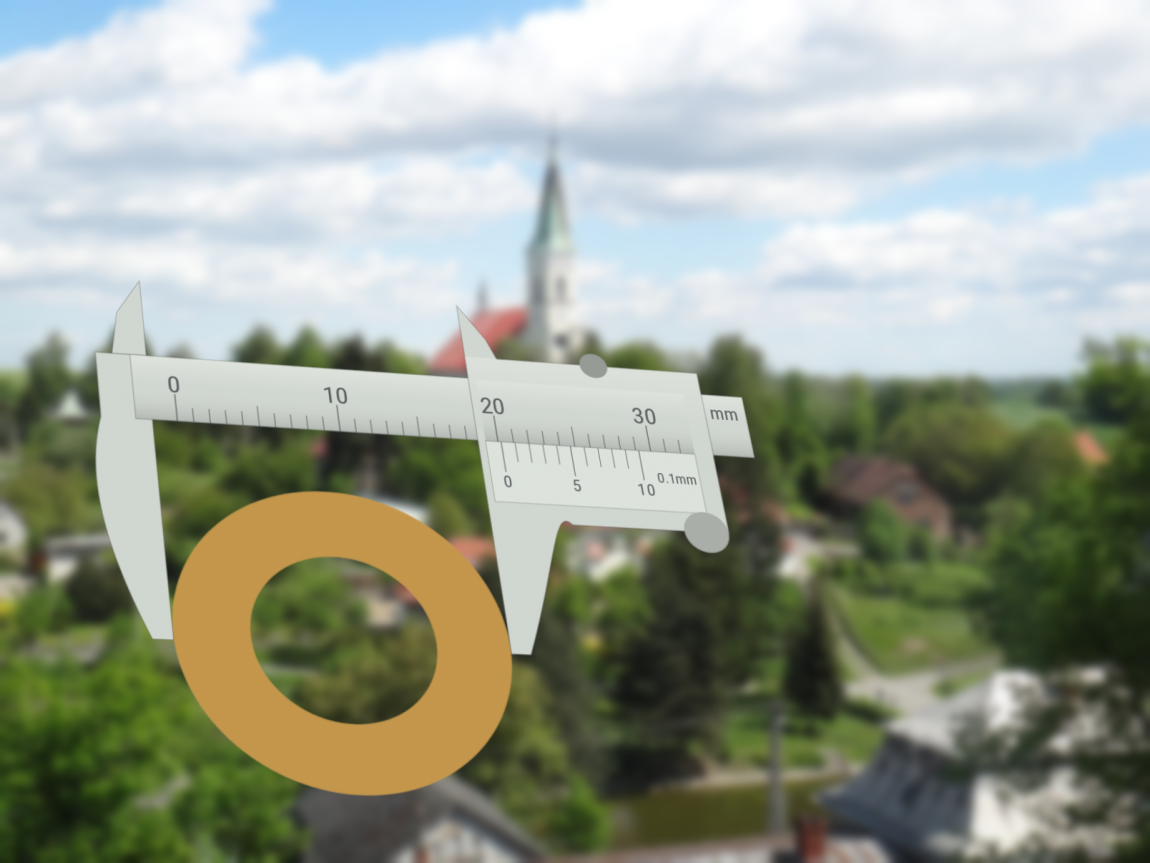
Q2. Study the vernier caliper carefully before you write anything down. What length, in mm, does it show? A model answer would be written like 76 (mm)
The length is 20.2 (mm)
